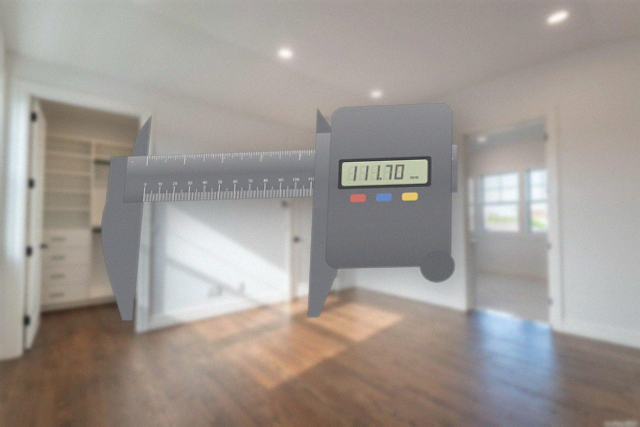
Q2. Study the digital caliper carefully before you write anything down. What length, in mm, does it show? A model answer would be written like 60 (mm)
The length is 111.70 (mm)
